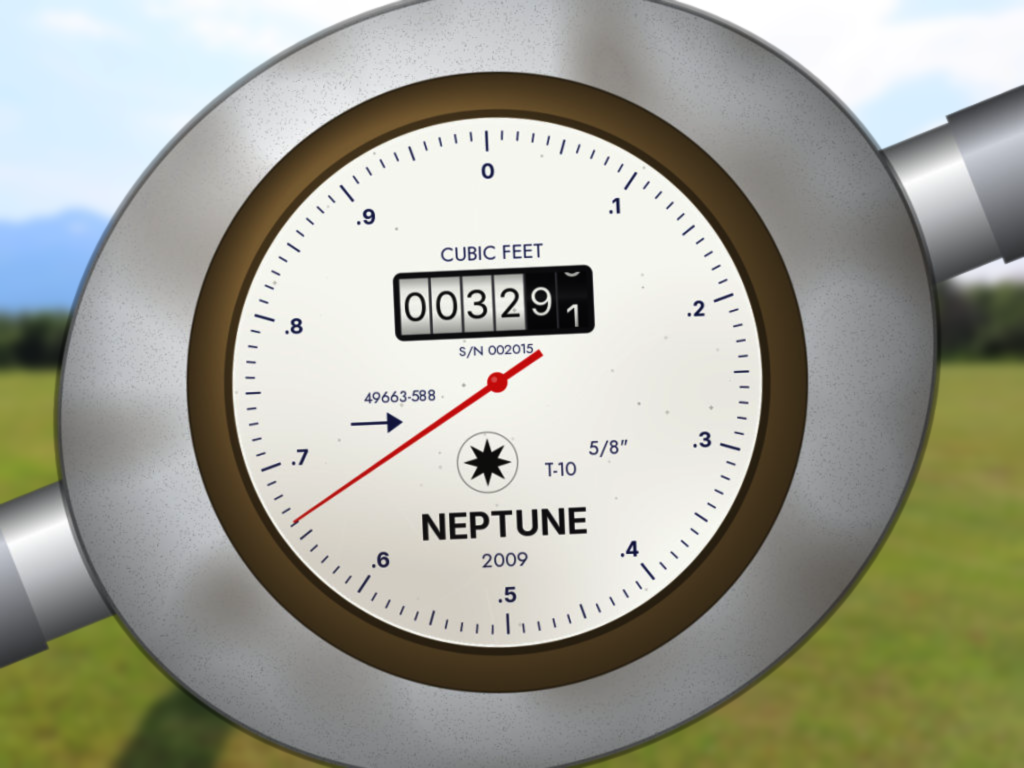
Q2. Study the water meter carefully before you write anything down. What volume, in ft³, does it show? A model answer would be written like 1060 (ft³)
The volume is 3290.66 (ft³)
